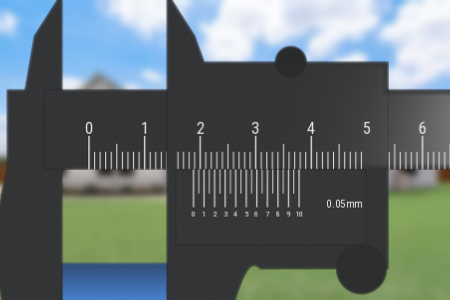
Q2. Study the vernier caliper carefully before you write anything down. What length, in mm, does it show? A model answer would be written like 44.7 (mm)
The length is 18.8 (mm)
